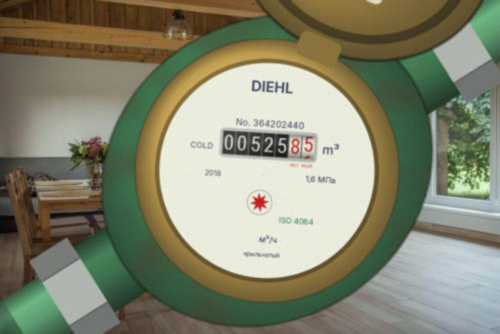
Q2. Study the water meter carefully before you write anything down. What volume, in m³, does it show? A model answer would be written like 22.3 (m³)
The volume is 525.85 (m³)
